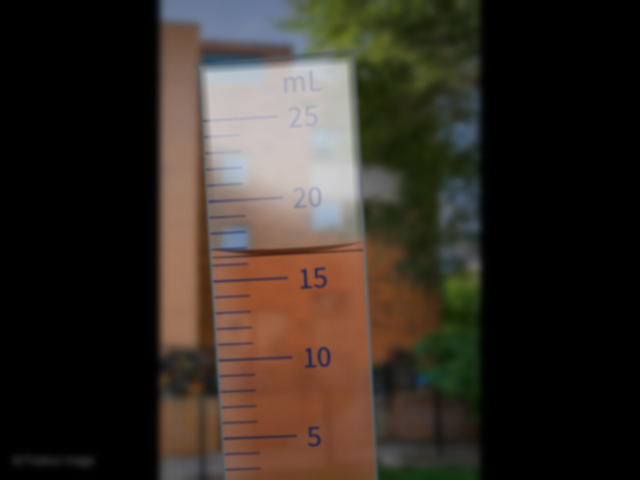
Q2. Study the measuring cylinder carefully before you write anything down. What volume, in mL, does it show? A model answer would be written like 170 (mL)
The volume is 16.5 (mL)
